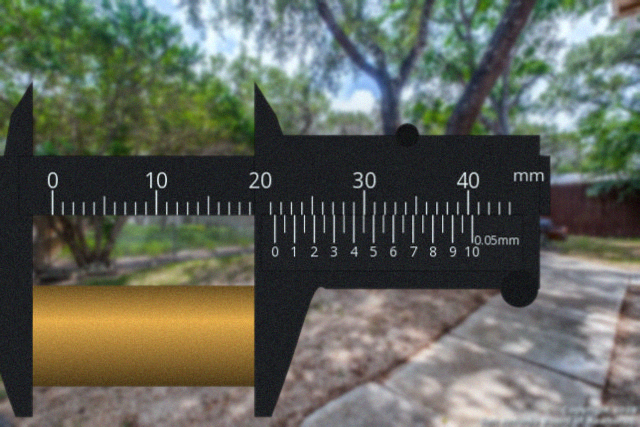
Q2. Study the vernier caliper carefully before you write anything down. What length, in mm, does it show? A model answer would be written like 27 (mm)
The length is 21.4 (mm)
